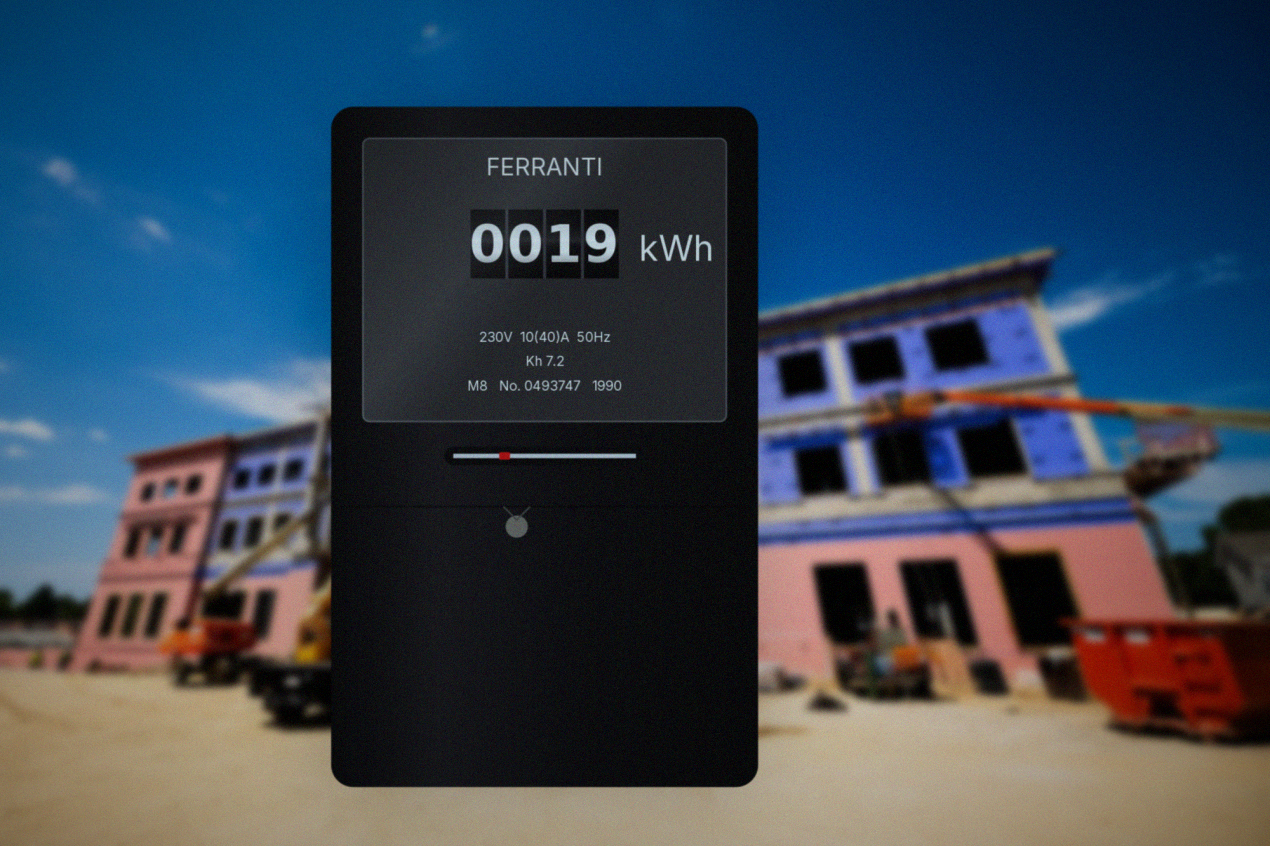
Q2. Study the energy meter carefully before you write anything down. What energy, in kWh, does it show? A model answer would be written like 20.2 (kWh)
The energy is 19 (kWh)
